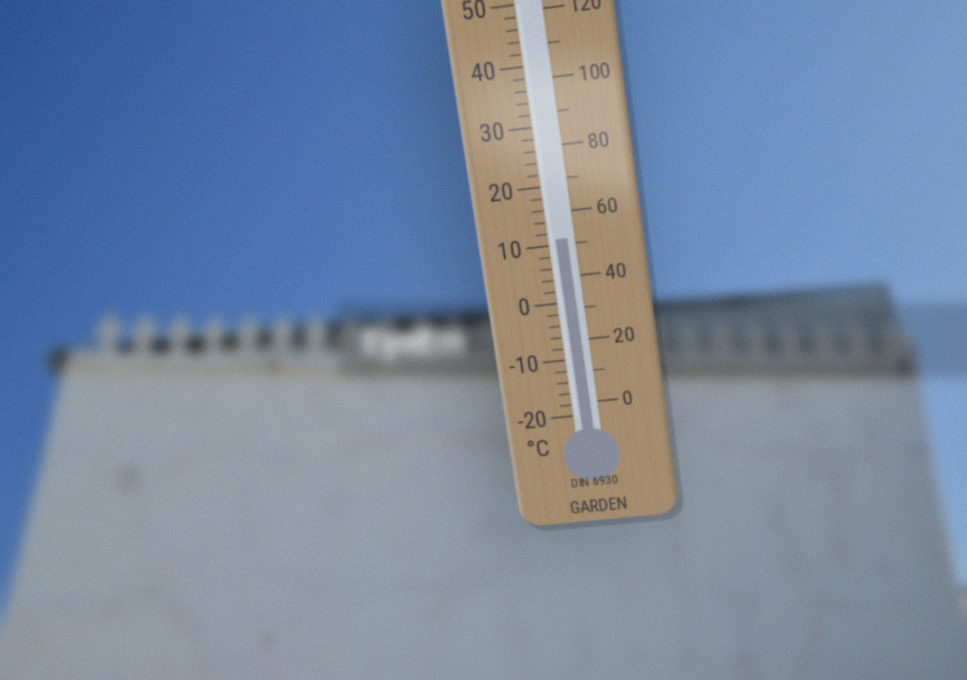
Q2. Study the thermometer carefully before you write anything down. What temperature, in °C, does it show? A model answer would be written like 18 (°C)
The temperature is 11 (°C)
